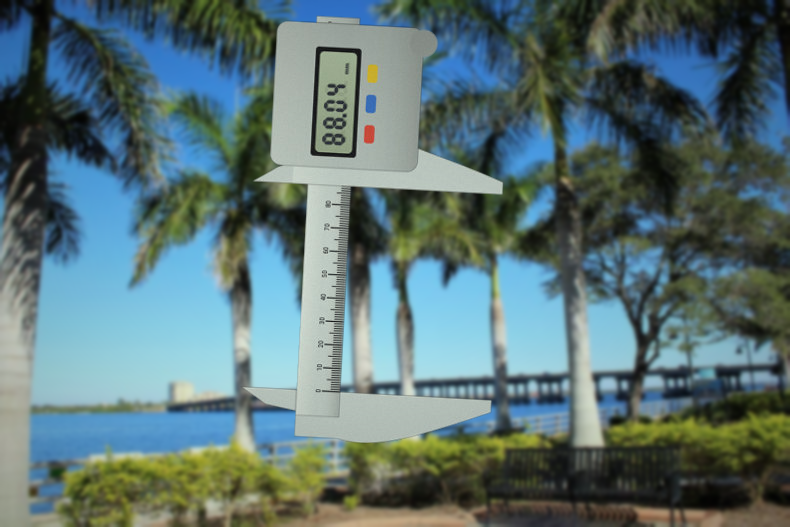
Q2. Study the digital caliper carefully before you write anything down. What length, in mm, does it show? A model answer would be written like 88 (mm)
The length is 88.04 (mm)
